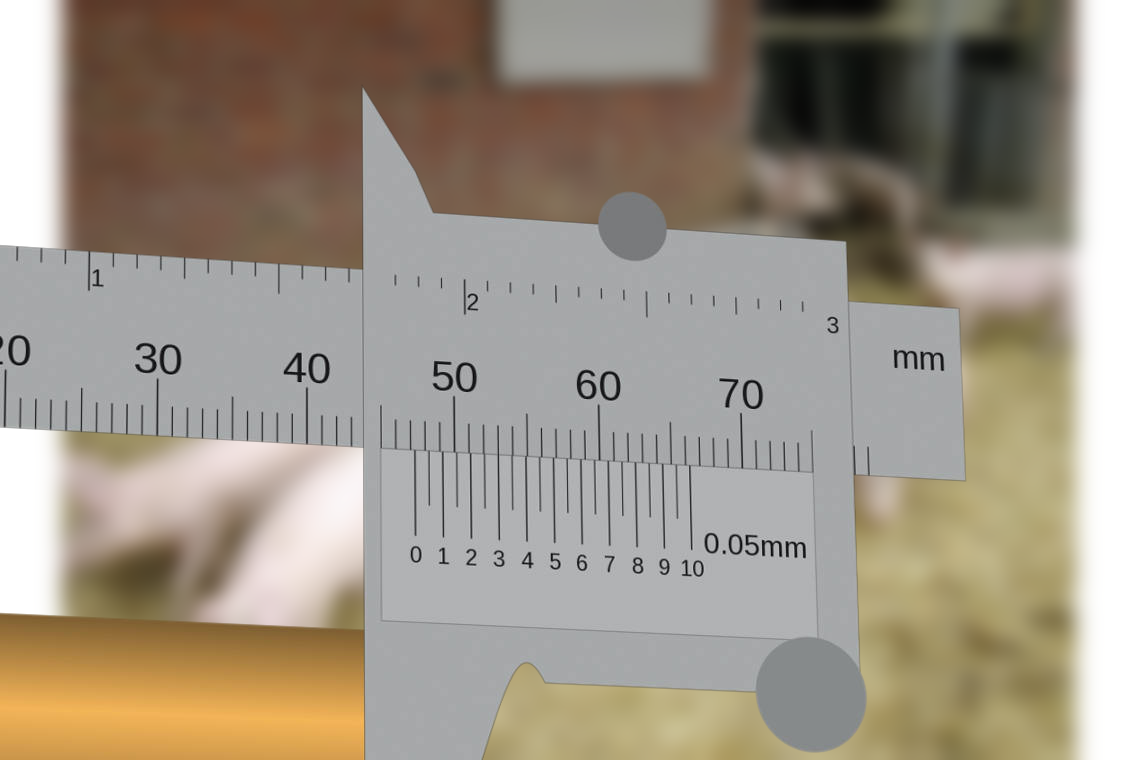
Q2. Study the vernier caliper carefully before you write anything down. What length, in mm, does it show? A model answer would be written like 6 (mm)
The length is 47.3 (mm)
